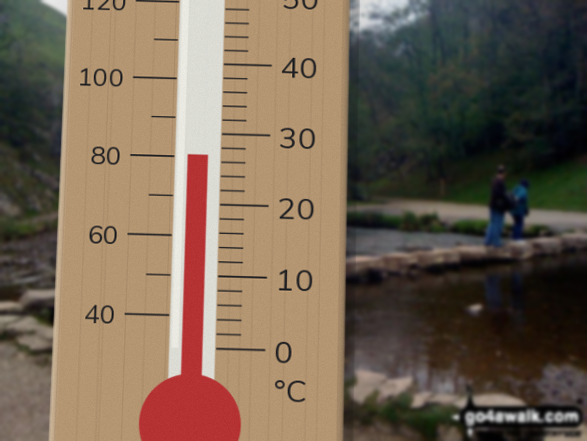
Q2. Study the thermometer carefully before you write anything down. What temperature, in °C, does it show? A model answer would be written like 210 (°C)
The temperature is 27 (°C)
